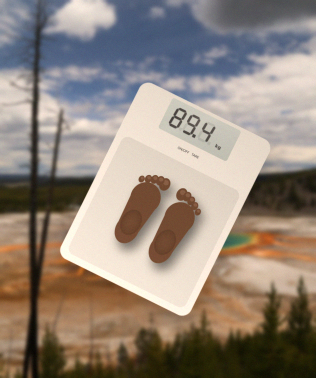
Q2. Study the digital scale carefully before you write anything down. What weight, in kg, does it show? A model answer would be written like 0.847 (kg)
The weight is 89.4 (kg)
